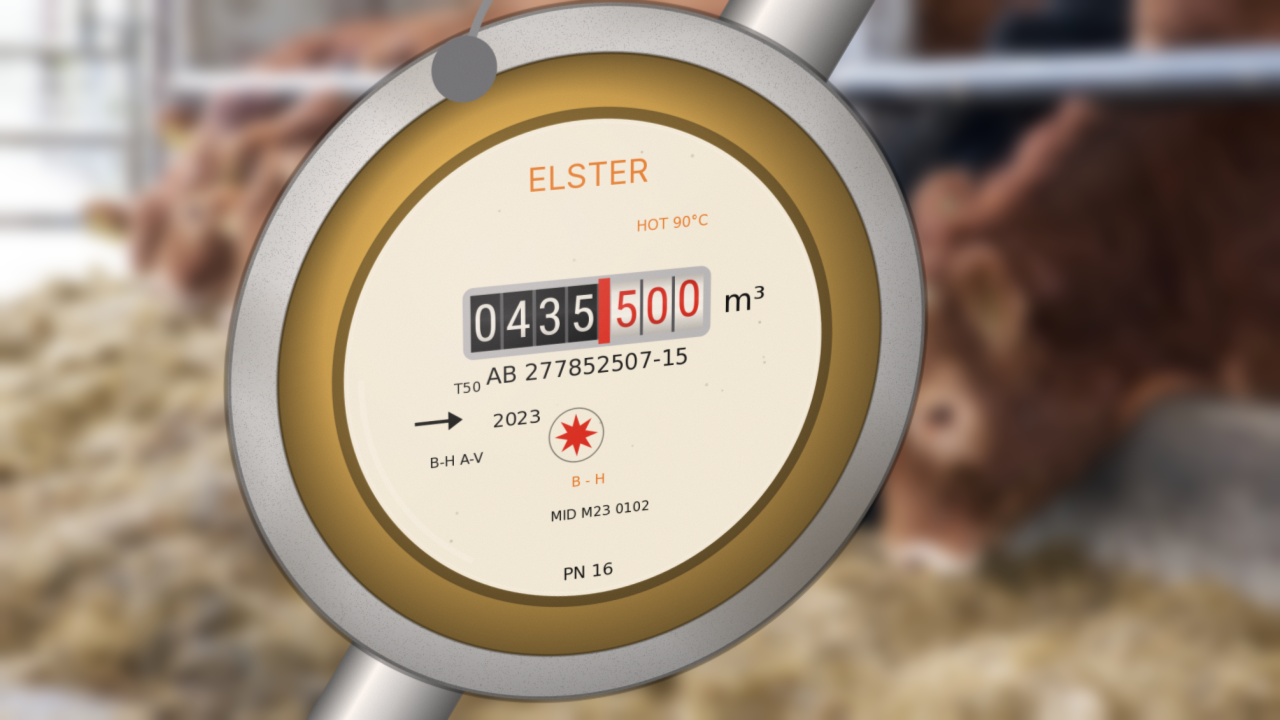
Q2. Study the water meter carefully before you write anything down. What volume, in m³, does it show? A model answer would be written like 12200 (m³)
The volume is 435.500 (m³)
